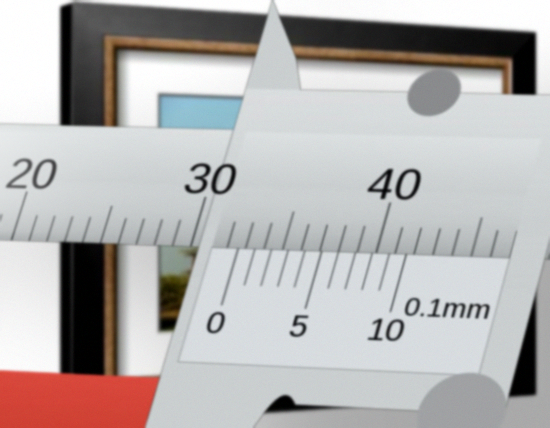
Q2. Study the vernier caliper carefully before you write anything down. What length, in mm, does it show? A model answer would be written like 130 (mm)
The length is 32.6 (mm)
